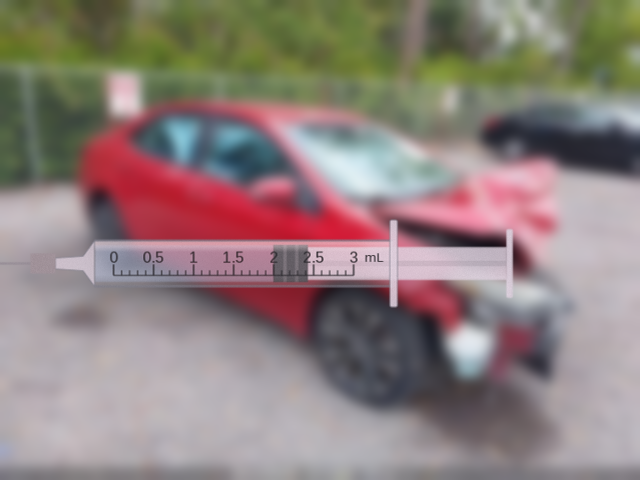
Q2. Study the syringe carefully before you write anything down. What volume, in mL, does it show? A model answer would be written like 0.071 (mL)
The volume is 2 (mL)
